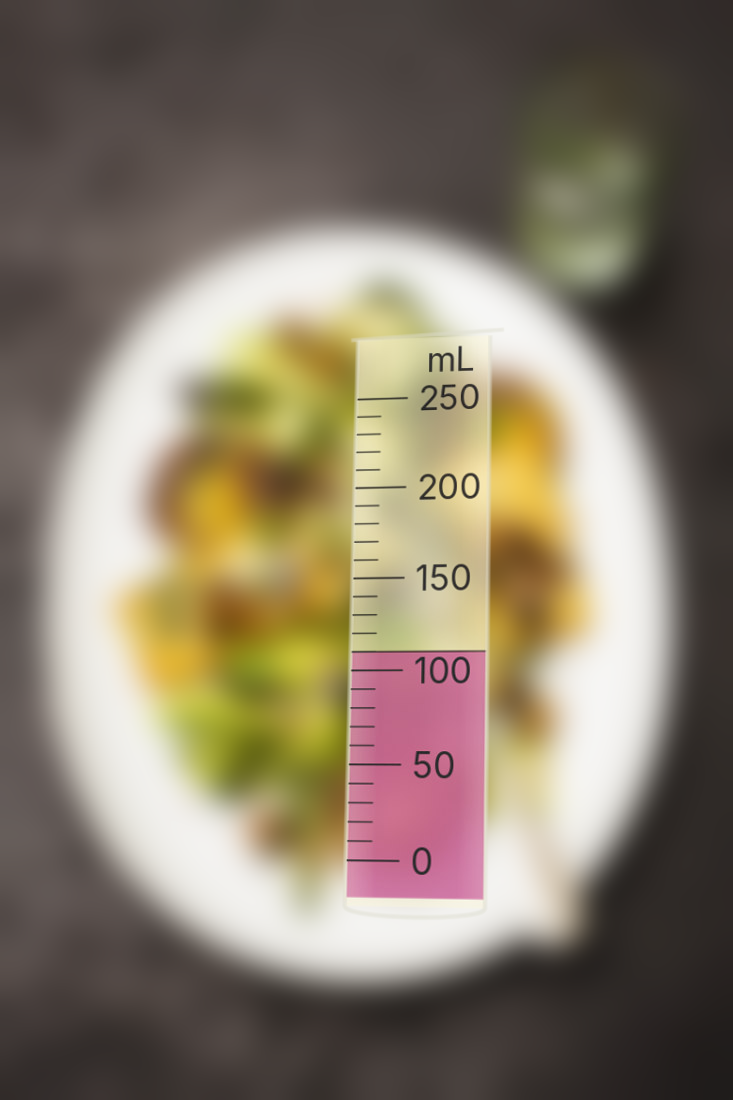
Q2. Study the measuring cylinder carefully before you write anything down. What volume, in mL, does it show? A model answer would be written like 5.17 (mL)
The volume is 110 (mL)
